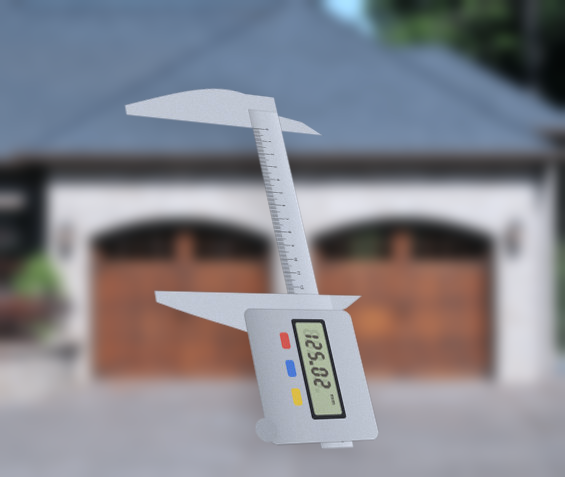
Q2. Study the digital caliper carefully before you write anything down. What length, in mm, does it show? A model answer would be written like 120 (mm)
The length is 125.02 (mm)
